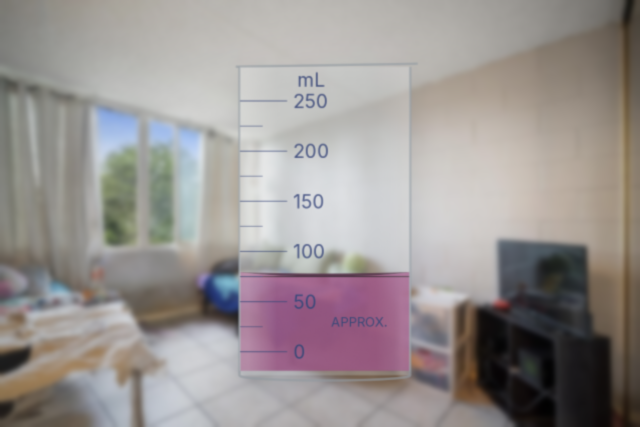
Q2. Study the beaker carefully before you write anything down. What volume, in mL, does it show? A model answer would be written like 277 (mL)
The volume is 75 (mL)
